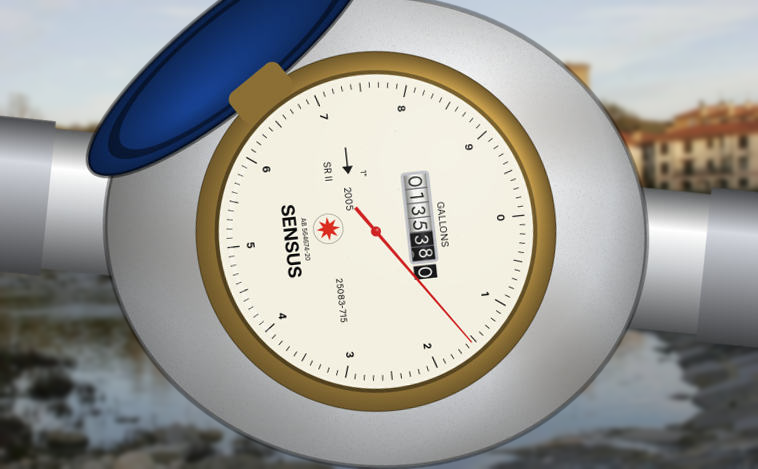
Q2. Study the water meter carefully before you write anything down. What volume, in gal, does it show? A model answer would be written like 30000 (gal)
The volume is 135381.5 (gal)
